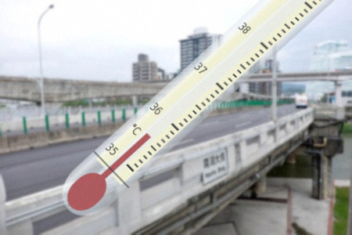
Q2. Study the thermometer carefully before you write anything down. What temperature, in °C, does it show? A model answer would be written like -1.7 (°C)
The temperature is 35.6 (°C)
